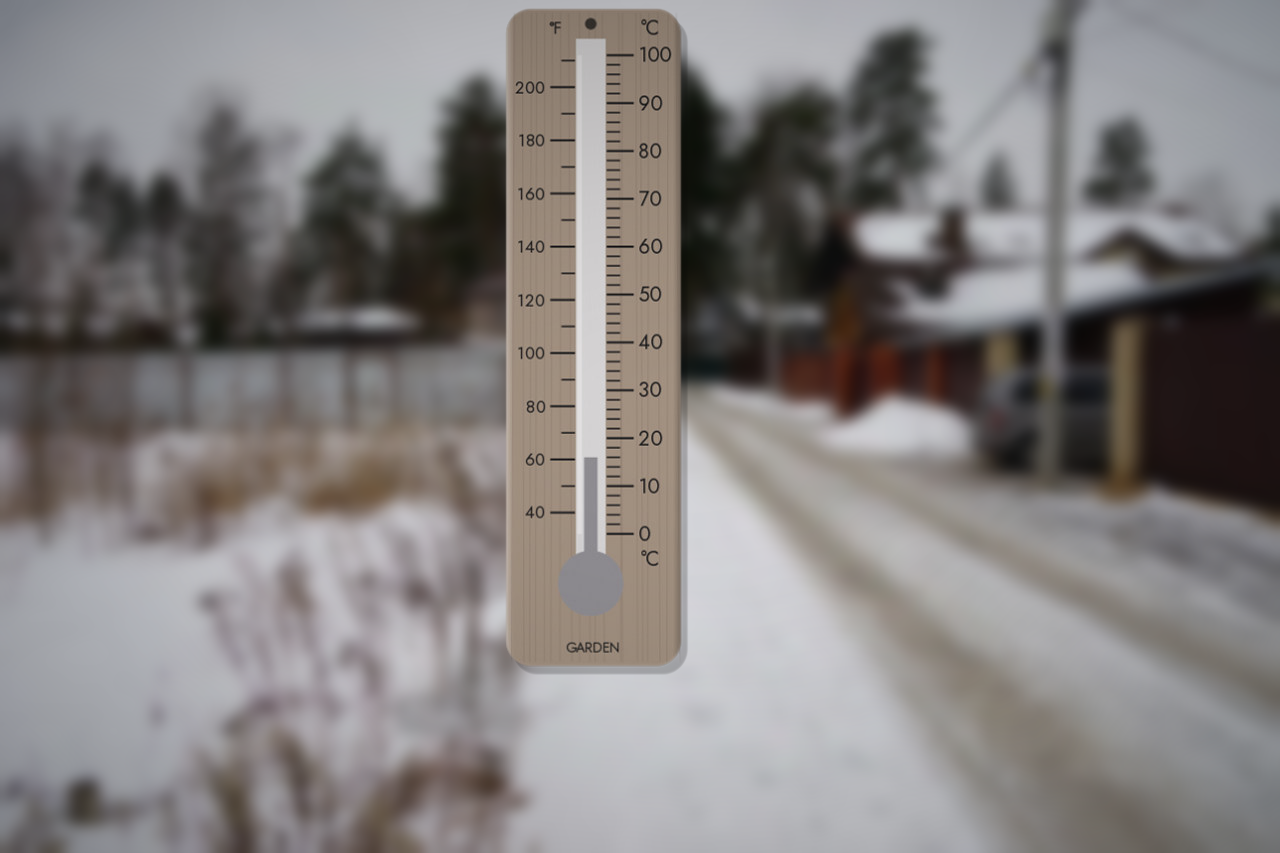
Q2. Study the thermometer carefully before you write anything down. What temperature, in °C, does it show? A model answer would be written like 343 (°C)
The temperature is 16 (°C)
